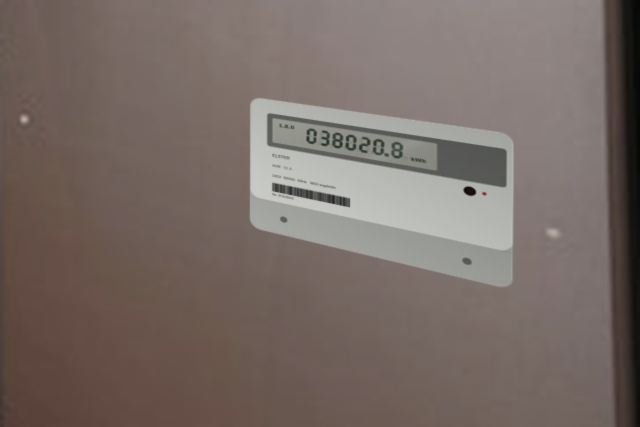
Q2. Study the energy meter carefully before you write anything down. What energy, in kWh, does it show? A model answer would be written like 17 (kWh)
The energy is 38020.8 (kWh)
